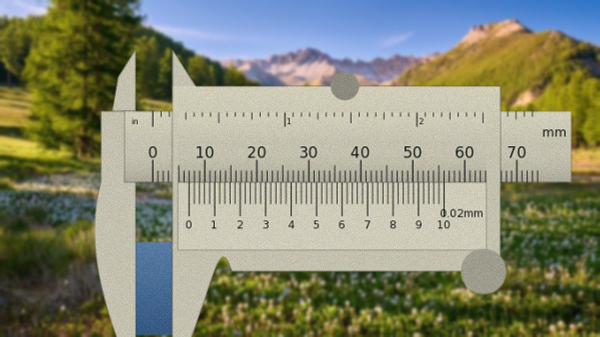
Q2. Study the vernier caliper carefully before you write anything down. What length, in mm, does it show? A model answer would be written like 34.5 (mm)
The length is 7.0 (mm)
